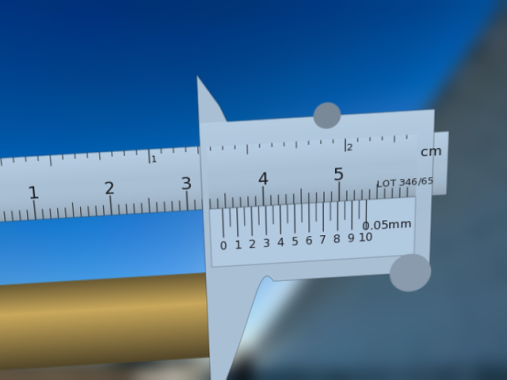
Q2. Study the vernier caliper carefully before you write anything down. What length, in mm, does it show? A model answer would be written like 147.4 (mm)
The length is 34.6 (mm)
